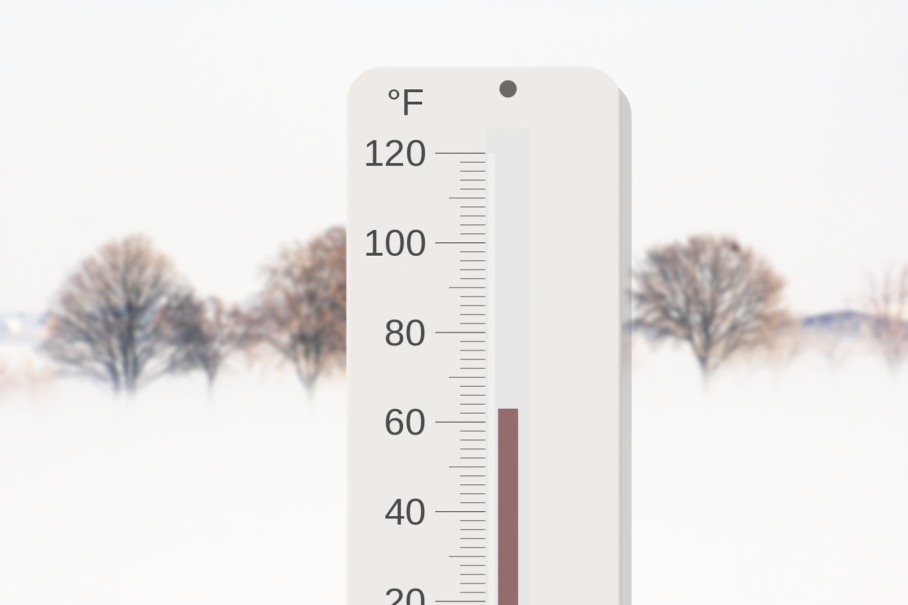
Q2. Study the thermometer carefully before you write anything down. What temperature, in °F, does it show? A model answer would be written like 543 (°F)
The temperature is 63 (°F)
